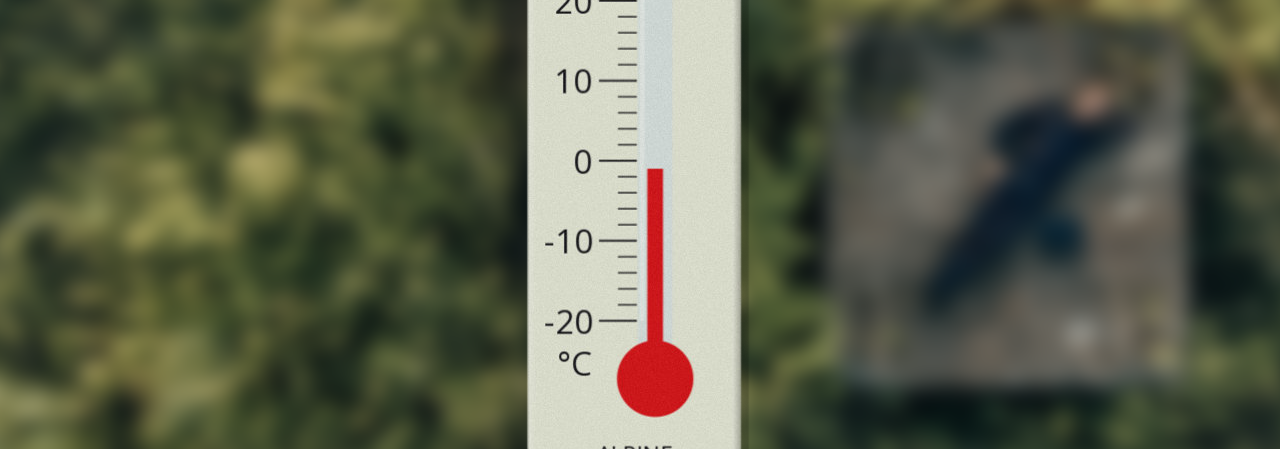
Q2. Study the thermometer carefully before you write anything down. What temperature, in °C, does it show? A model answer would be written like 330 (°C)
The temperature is -1 (°C)
